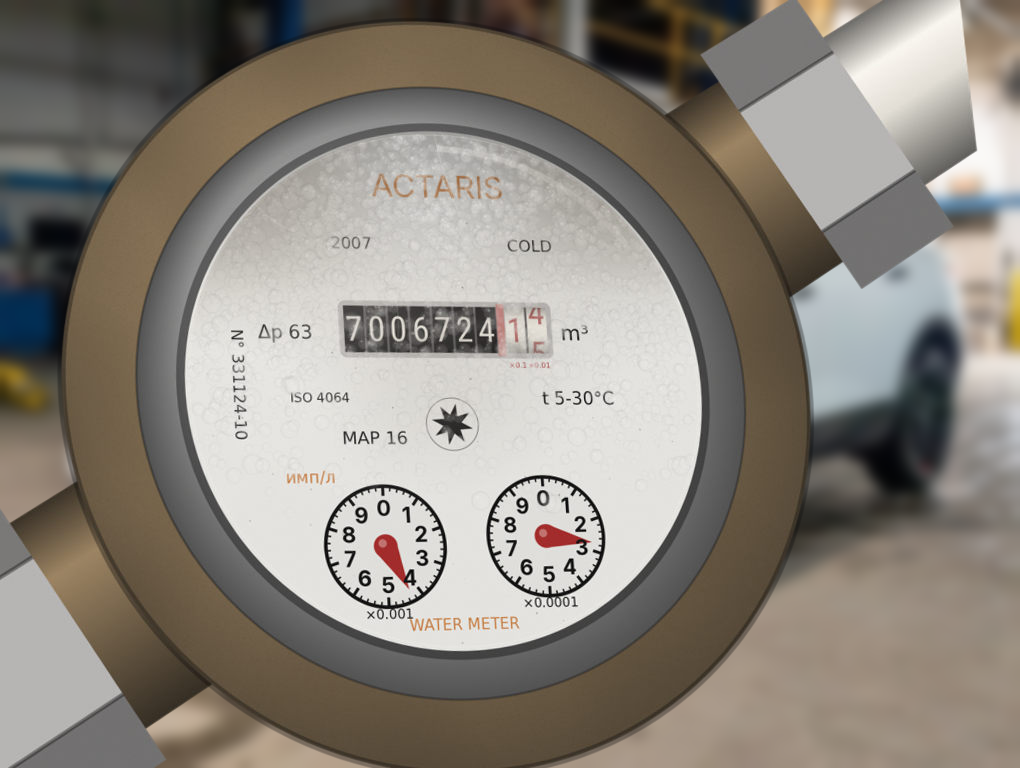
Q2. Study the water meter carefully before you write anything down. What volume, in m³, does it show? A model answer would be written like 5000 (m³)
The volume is 7006724.1442 (m³)
